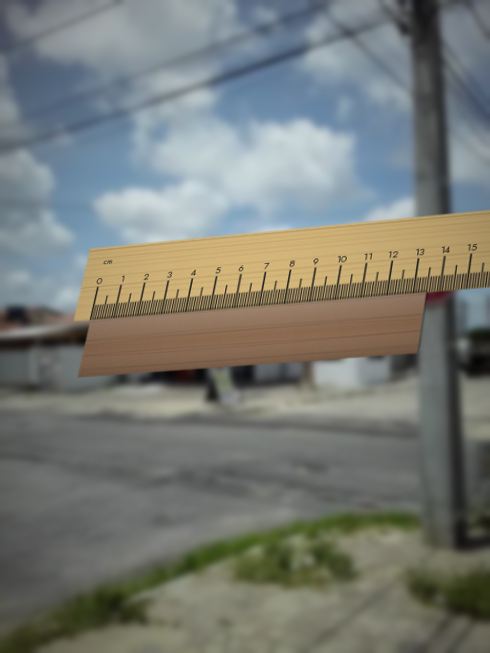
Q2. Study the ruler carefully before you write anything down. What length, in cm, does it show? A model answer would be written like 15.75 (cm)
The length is 13.5 (cm)
